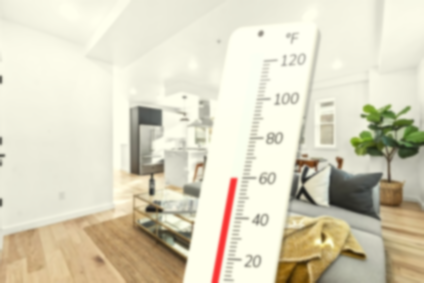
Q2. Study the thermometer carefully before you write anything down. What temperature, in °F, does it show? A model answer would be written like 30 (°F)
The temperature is 60 (°F)
